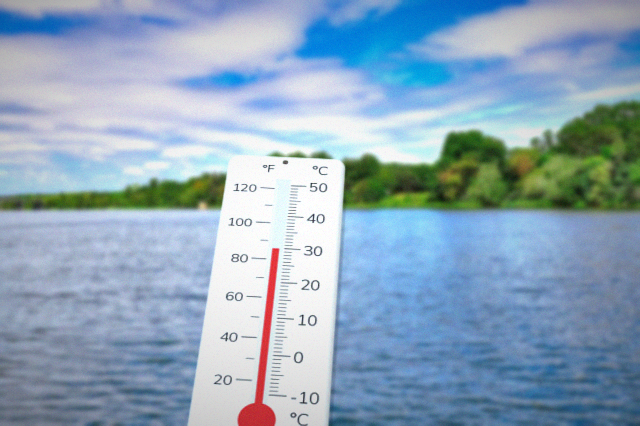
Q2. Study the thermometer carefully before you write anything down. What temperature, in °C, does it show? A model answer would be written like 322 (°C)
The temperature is 30 (°C)
